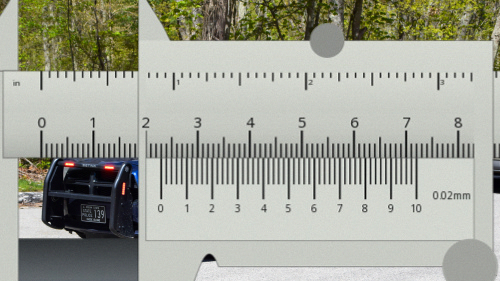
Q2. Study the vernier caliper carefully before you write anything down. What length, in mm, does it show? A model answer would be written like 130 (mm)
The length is 23.0 (mm)
